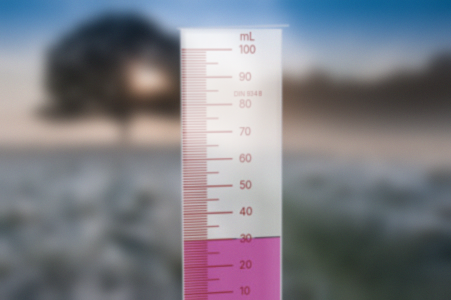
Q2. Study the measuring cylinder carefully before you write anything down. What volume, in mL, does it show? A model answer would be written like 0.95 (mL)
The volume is 30 (mL)
